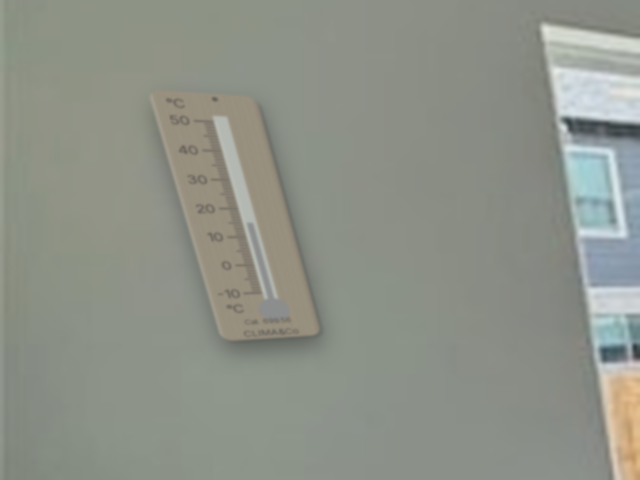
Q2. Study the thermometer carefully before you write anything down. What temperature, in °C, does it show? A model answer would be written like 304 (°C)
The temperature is 15 (°C)
